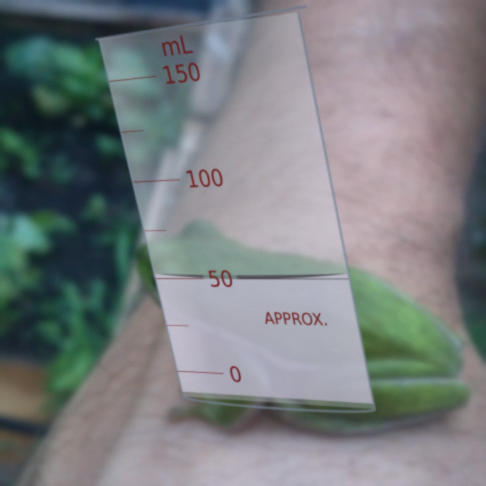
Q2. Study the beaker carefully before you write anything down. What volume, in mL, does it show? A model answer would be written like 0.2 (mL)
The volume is 50 (mL)
